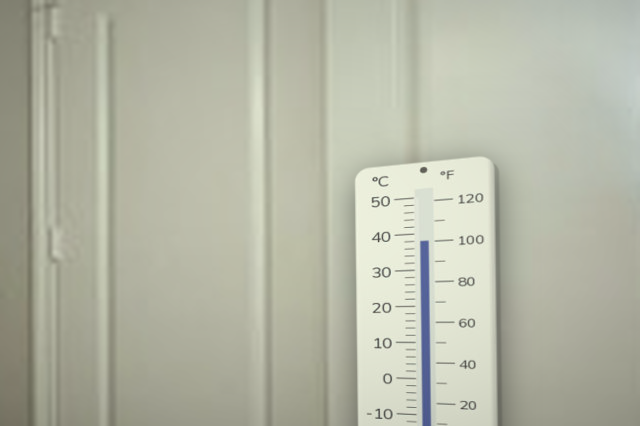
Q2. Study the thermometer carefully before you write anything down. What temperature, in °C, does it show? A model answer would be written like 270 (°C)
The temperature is 38 (°C)
